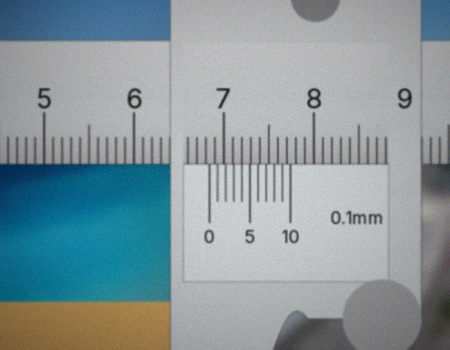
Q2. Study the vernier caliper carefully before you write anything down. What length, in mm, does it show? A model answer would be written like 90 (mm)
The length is 68.4 (mm)
